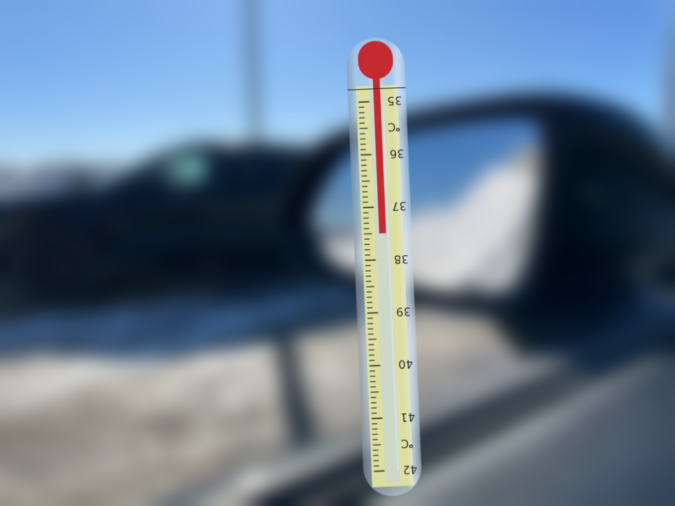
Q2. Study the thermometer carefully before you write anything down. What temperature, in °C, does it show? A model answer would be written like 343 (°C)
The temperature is 37.5 (°C)
